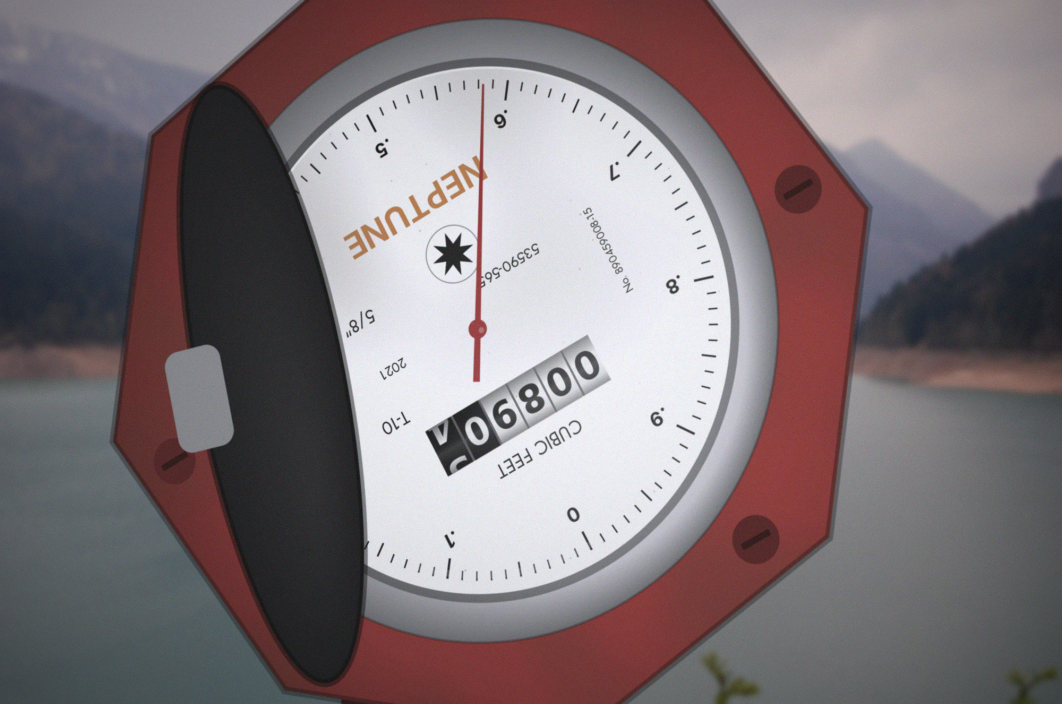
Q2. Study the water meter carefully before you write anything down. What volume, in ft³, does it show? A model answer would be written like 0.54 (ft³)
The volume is 8903.58 (ft³)
